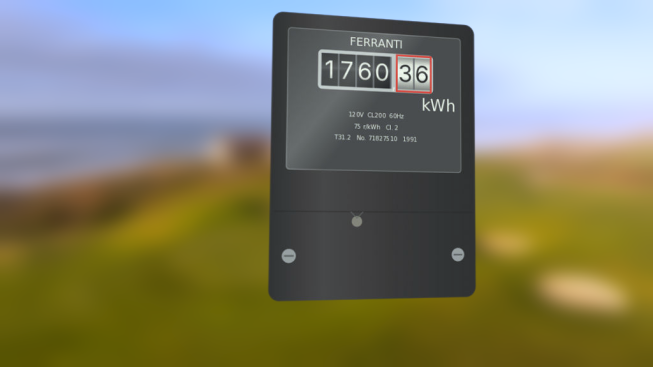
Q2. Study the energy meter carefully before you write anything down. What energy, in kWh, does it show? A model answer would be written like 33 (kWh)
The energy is 1760.36 (kWh)
